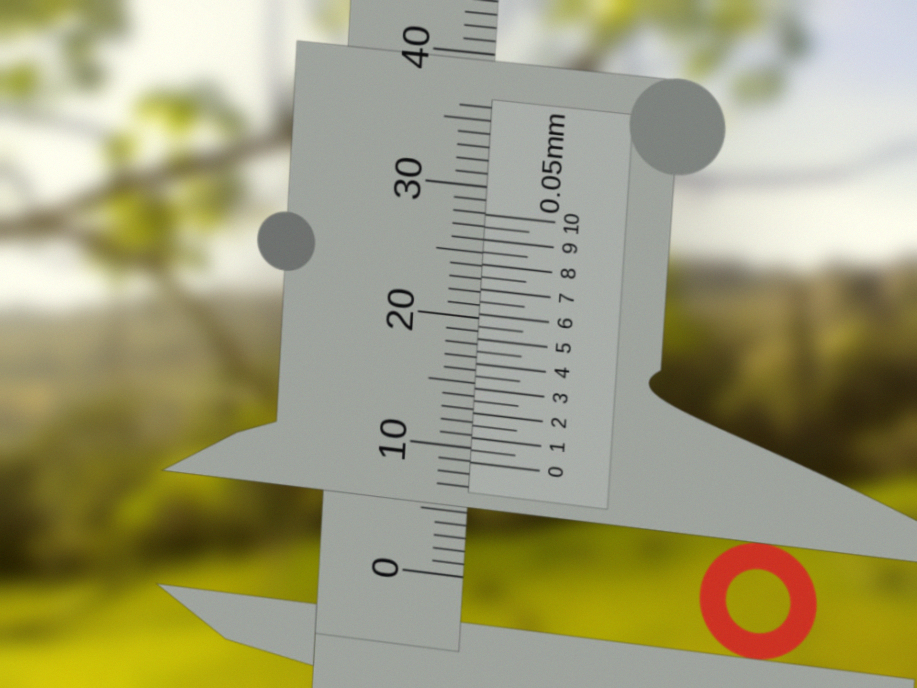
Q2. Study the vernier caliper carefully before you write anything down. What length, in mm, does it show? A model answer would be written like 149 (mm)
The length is 8.9 (mm)
